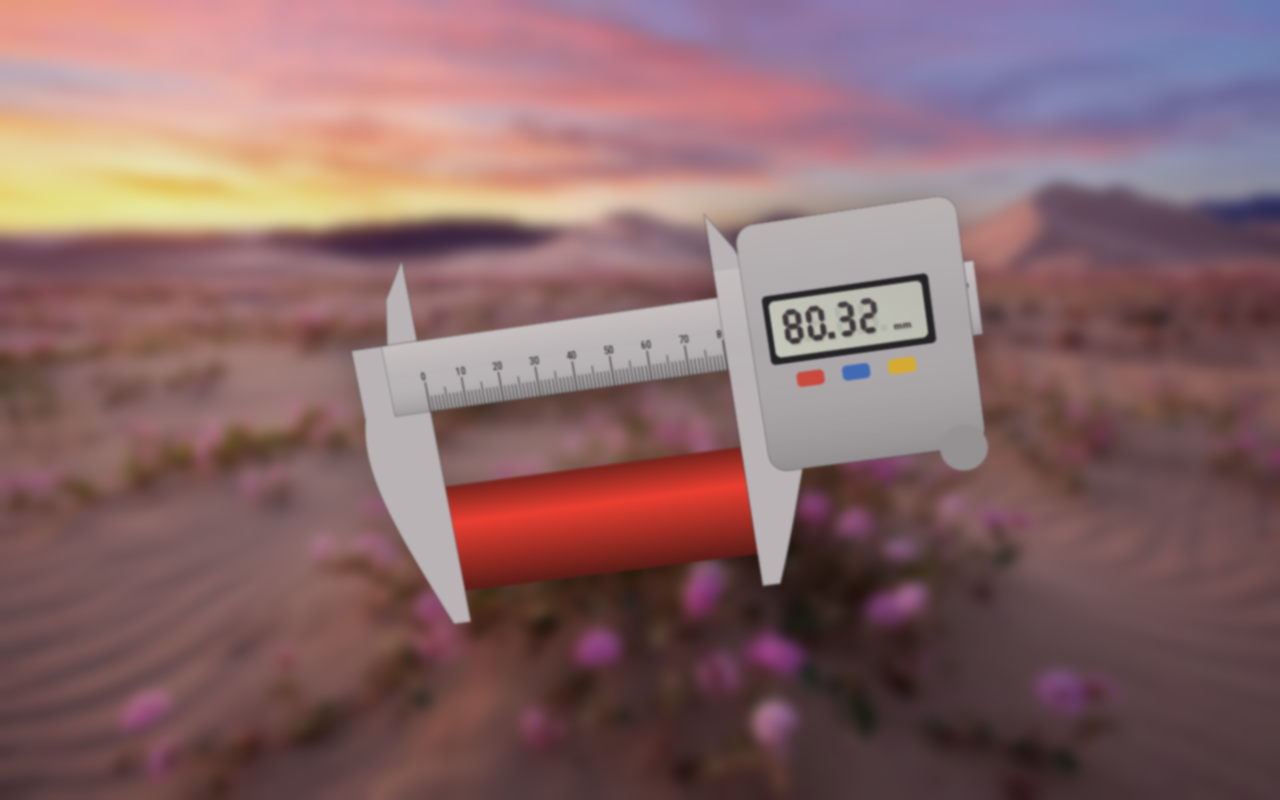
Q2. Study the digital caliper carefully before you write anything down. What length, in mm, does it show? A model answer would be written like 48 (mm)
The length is 80.32 (mm)
